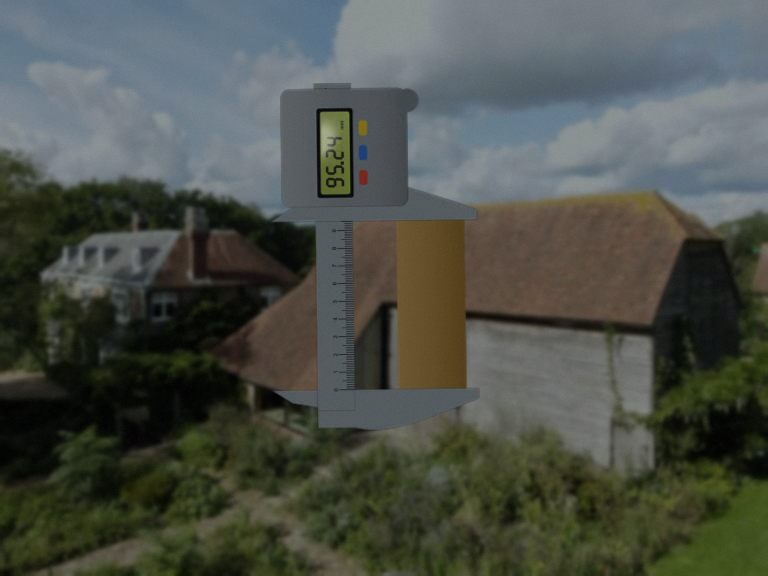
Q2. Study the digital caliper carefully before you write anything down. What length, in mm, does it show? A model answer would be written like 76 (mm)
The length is 95.24 (mm)
